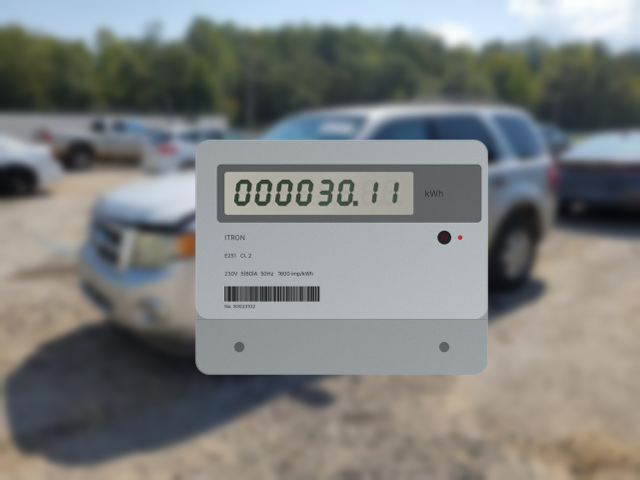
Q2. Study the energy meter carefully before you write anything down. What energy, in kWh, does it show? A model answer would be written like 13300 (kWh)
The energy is 30.11 (kWh)
